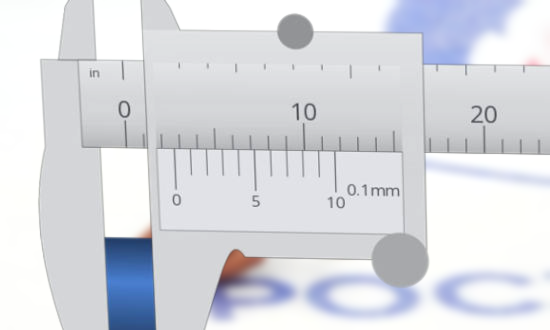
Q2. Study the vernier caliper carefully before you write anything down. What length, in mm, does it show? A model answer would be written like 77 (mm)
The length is 2.7 (mm)
